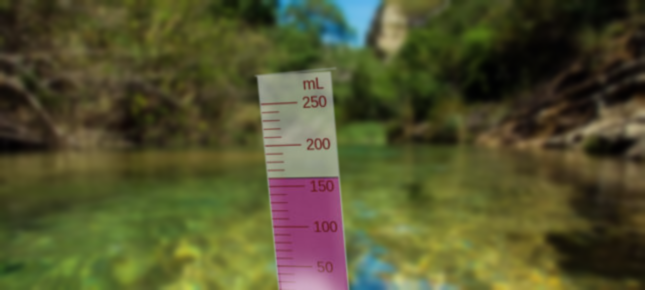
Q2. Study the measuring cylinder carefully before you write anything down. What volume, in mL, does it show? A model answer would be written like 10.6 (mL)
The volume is 160 (mL)
